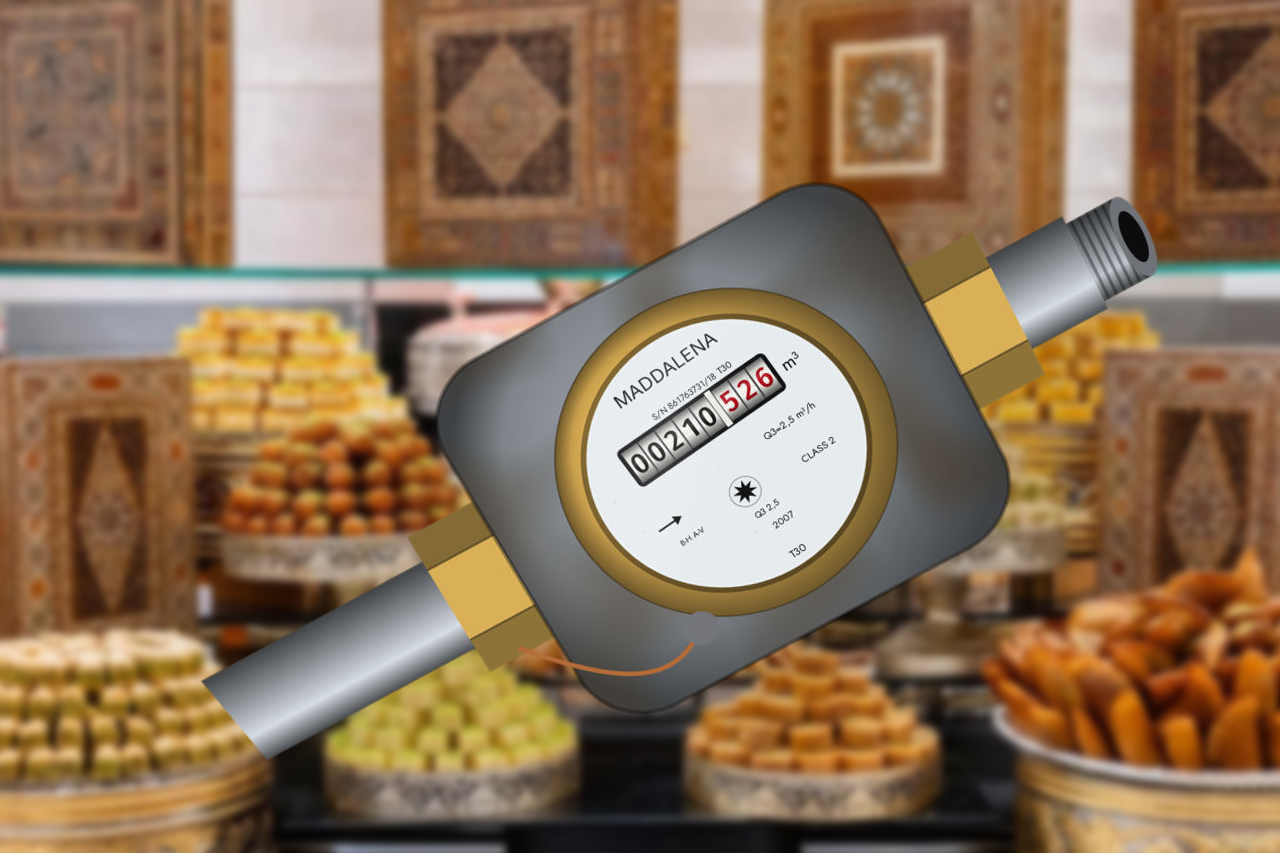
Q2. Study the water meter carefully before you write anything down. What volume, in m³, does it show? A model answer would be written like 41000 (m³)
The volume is 210.526 (m³)
